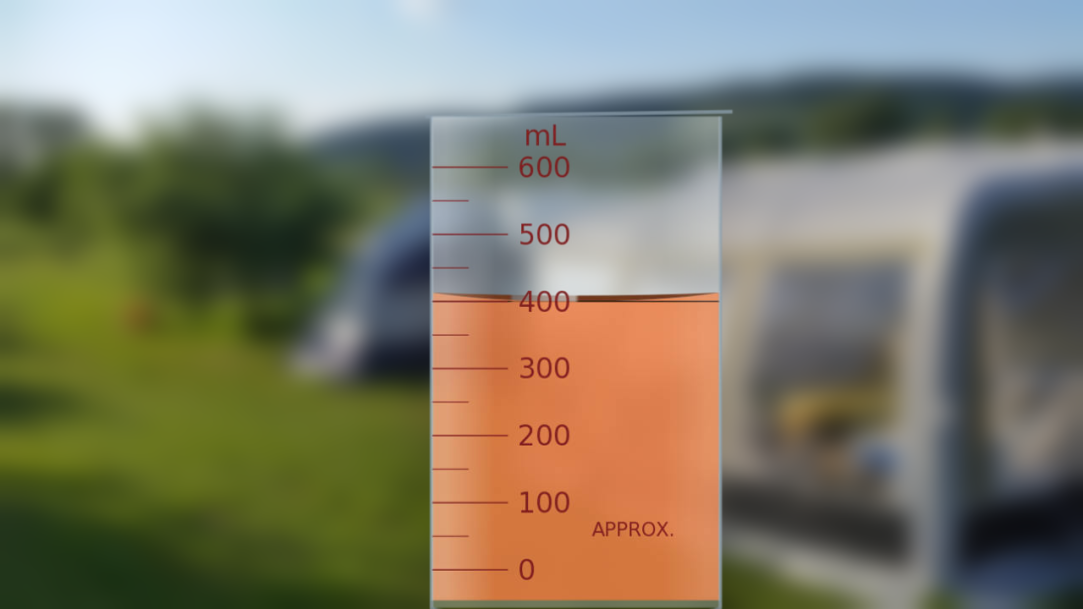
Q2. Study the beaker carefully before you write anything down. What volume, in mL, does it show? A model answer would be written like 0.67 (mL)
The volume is 400 (mL)
